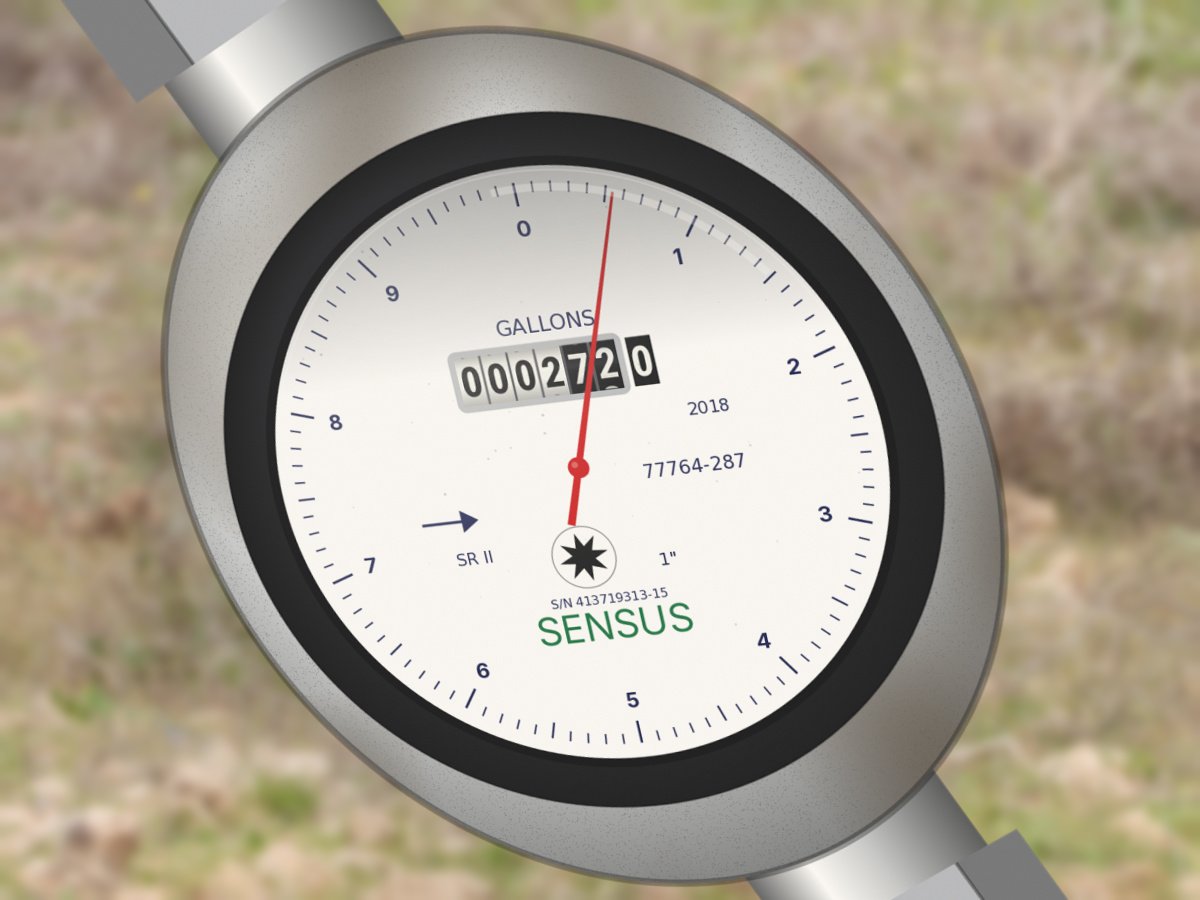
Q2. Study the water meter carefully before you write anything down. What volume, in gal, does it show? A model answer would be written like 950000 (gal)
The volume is 2720.5 (gal)
